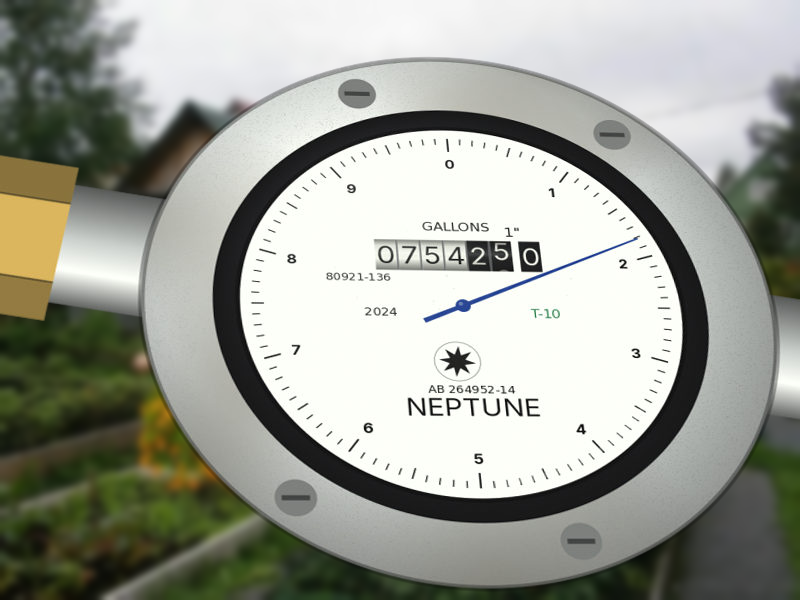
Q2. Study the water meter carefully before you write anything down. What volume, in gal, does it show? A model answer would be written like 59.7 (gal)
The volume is 754251.8 (gal)
